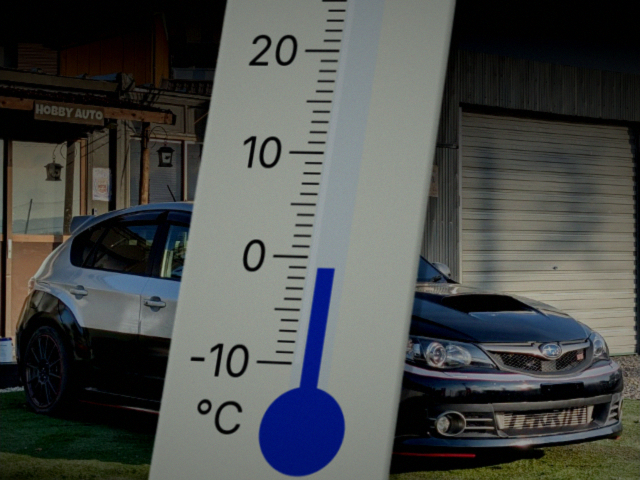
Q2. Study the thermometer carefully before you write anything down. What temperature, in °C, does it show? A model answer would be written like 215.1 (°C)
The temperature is -1 (°C)
